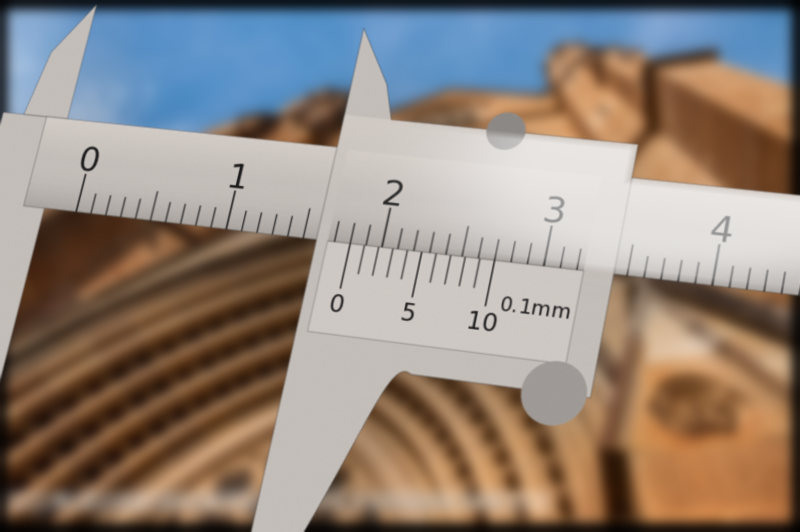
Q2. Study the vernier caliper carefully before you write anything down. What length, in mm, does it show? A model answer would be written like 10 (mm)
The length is 18.0 (mm)
